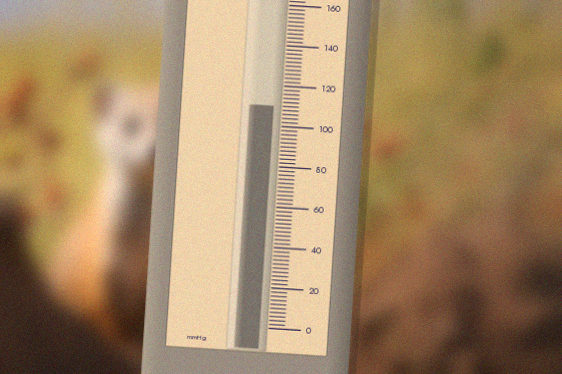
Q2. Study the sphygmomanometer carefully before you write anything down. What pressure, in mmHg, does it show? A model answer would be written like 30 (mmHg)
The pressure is 110 (mmHg)
